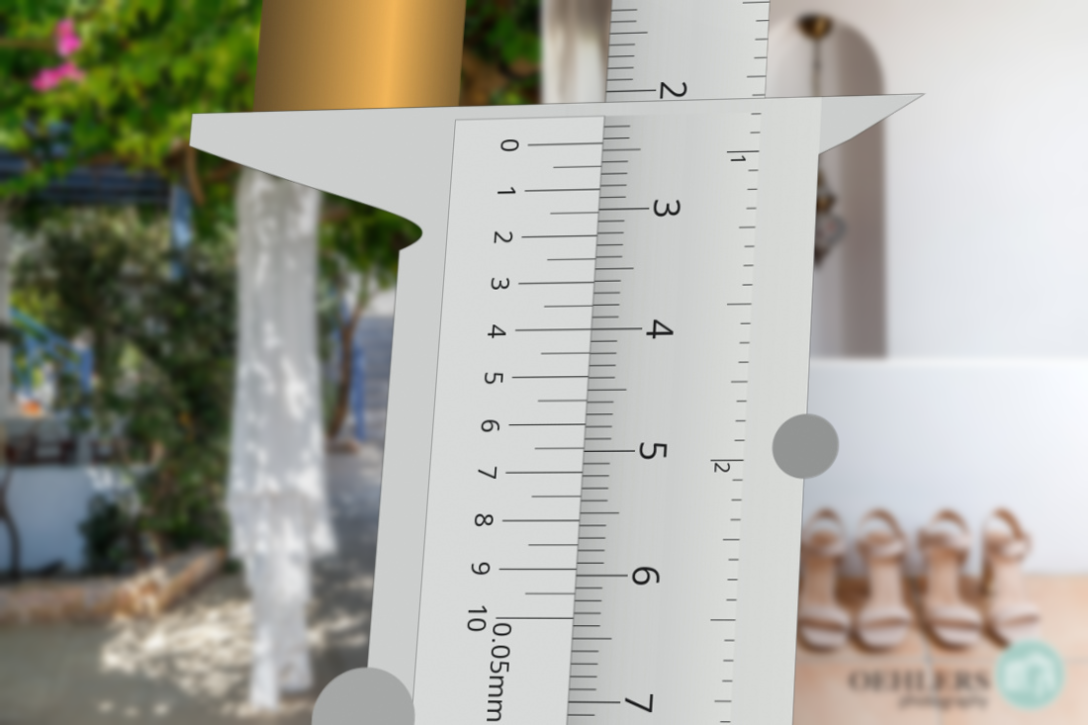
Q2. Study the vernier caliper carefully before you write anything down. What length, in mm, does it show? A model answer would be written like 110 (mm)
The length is 24.4 (mm)
